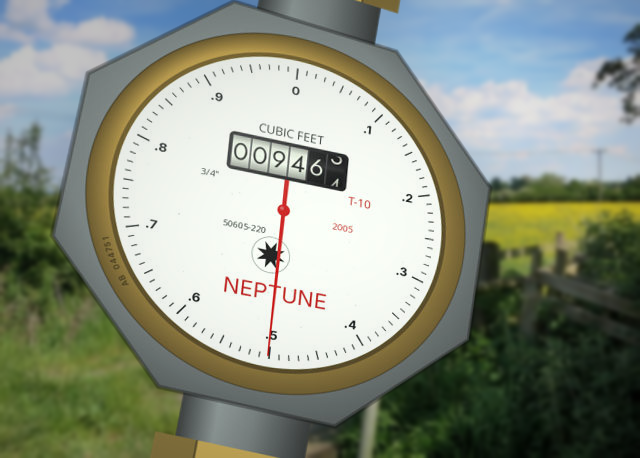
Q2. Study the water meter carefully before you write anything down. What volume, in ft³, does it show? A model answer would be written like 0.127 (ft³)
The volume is 9463.50 (ft³)
